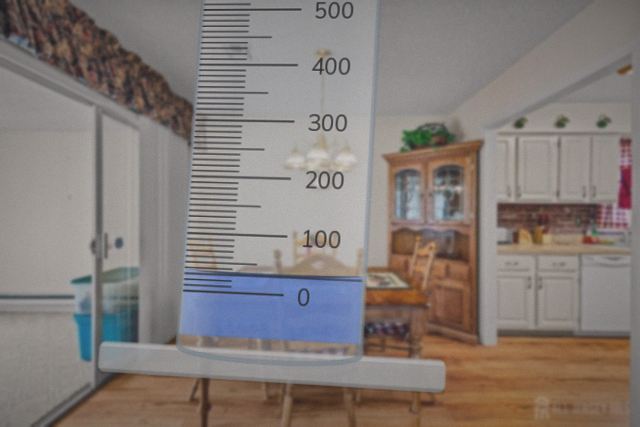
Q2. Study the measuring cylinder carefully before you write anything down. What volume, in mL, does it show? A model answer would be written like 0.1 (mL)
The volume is 30 (mL)
